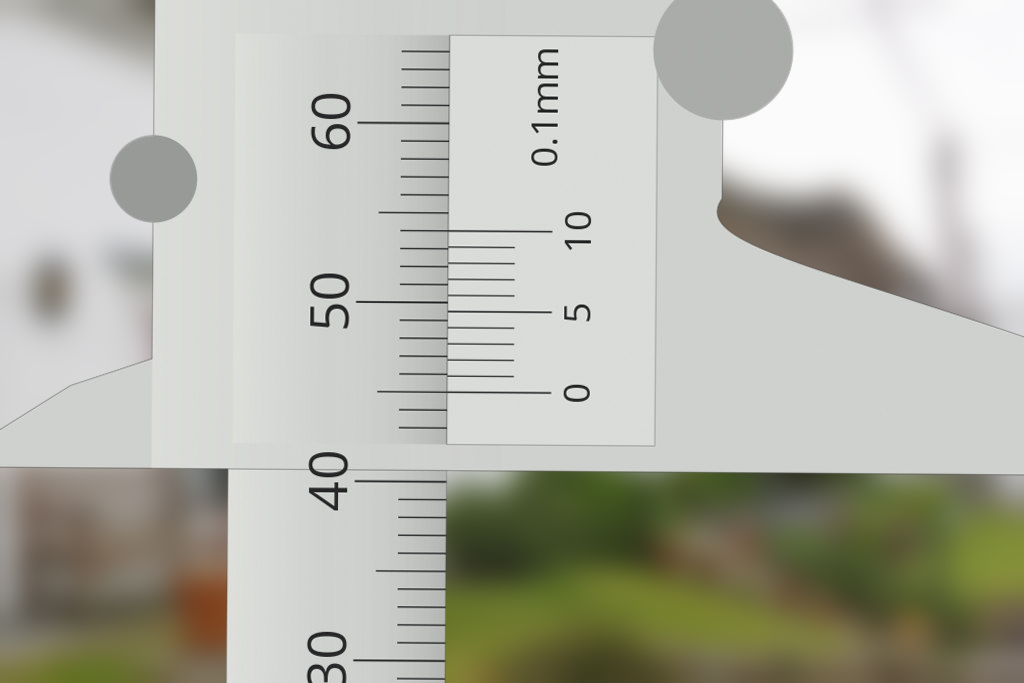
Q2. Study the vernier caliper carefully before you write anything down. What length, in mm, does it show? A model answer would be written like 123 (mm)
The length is 45.0 (mm)
